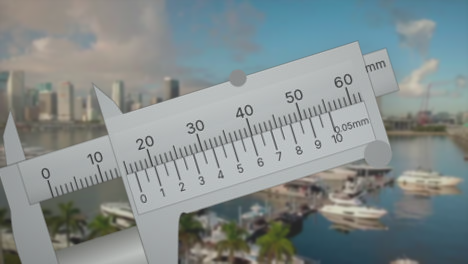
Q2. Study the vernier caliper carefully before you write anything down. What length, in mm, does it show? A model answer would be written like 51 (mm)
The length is 16.5 (mm)
